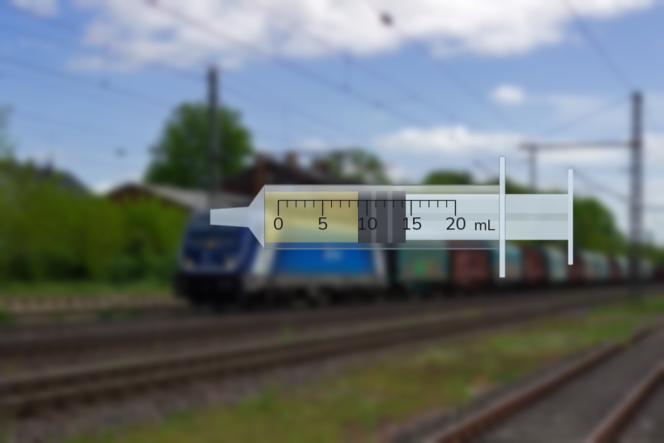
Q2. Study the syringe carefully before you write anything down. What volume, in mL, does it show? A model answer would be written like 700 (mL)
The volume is 9 (mL)
